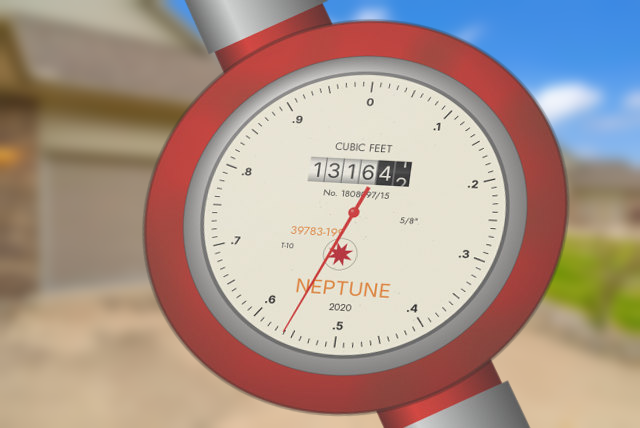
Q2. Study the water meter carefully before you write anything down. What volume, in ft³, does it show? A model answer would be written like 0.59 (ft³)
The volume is 131641.56 (ft³)
